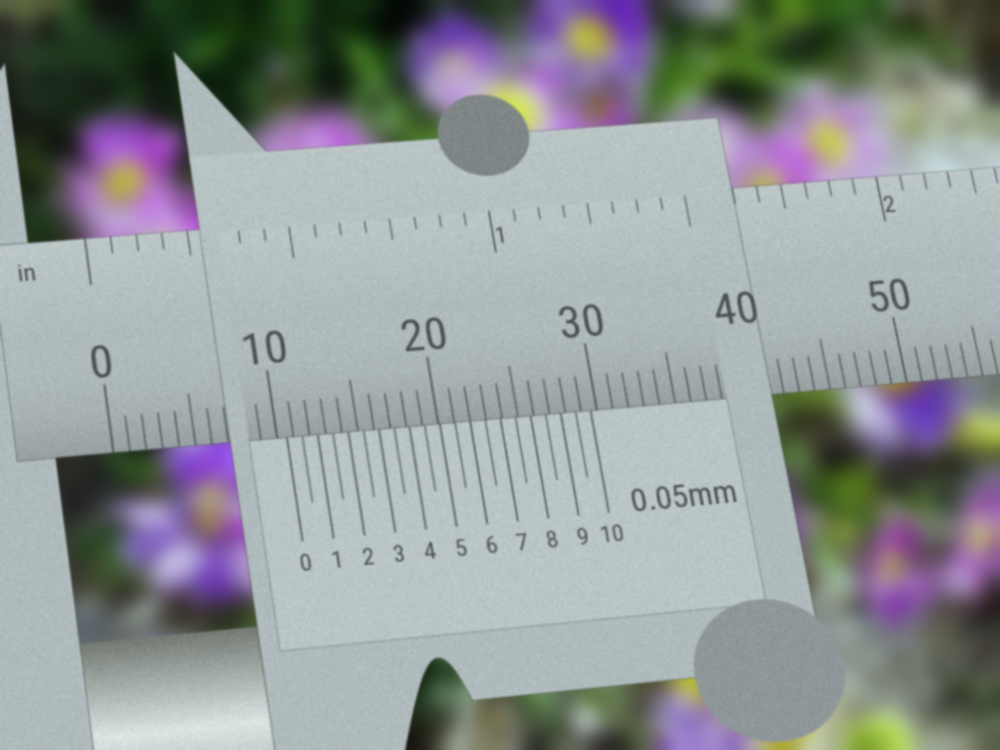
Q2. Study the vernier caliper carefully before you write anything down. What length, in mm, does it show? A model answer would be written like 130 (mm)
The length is 10.6 (mm)
